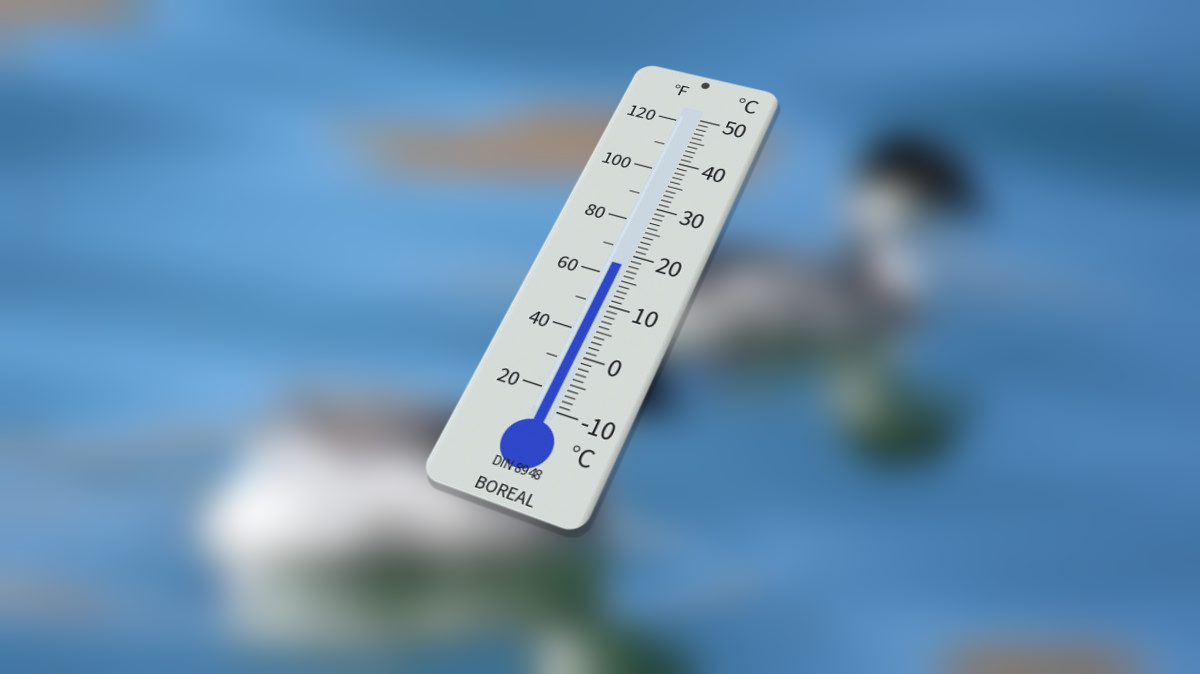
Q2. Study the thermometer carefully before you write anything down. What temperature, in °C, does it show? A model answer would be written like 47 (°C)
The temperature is 18 (°C)
